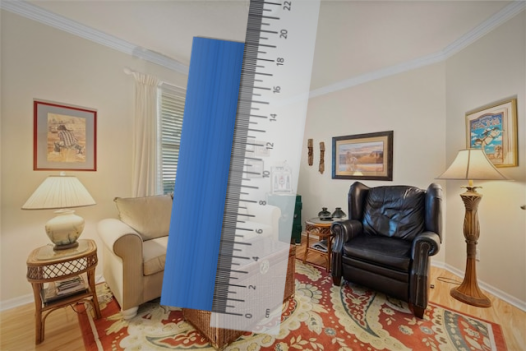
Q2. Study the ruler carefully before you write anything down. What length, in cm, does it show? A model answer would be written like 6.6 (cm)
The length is 19 (cm)
